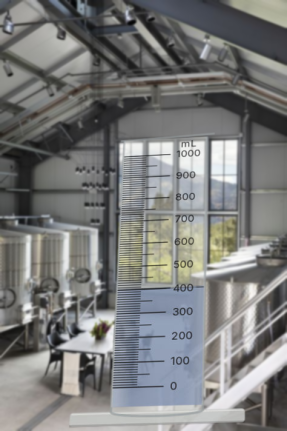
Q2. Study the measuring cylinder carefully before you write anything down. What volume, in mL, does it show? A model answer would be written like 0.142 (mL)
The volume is 400 (mL)
